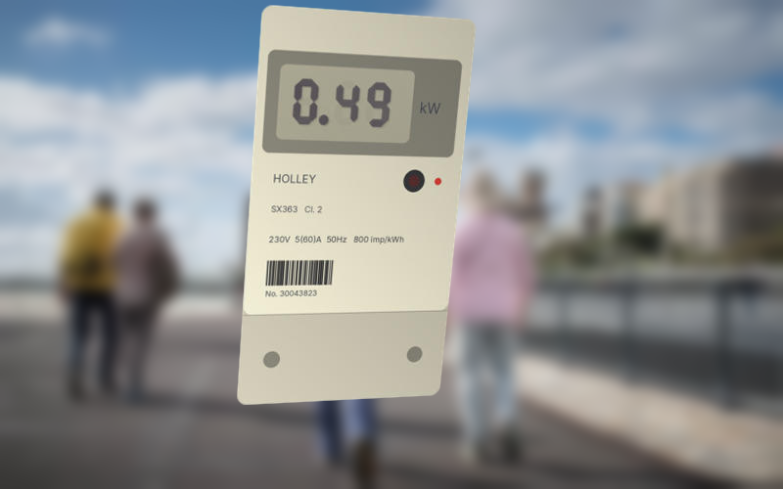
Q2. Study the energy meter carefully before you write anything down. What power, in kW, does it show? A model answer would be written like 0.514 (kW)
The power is 0.49 (kW)
